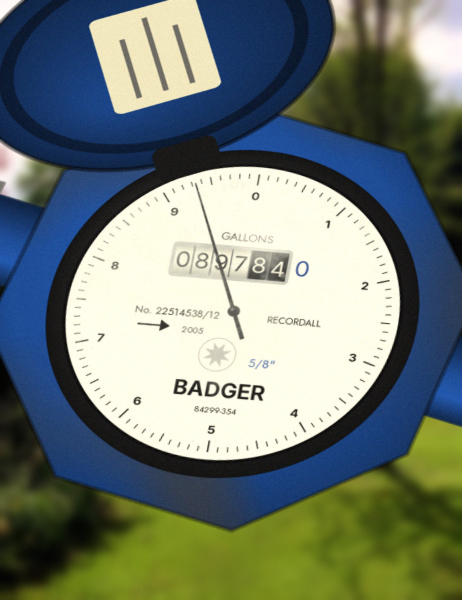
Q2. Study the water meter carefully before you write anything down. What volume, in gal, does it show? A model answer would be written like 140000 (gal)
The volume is 897839.3 (gal)
